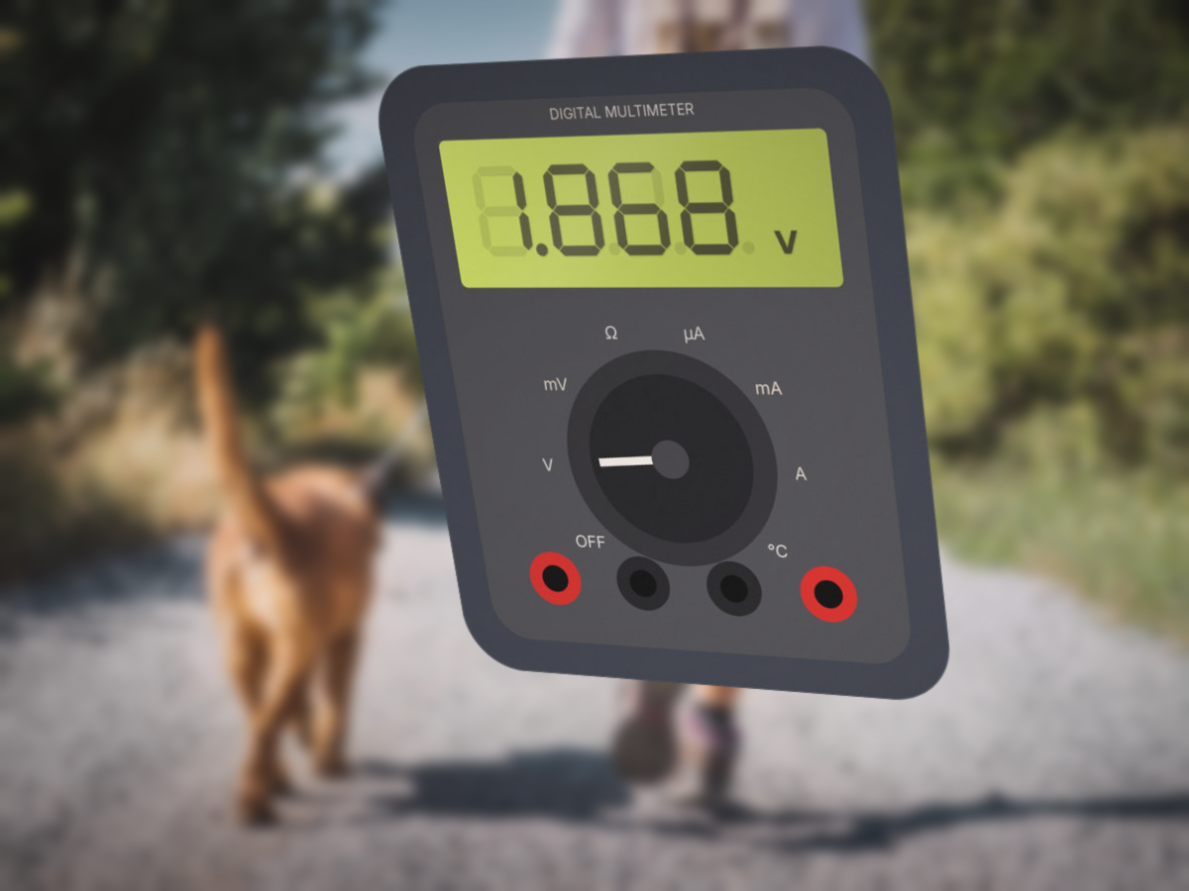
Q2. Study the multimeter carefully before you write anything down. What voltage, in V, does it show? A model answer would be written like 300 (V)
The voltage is 1.868 (V)
